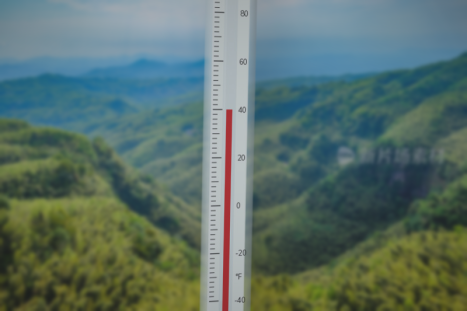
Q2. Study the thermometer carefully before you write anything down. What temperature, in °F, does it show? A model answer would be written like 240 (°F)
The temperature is 40 (°F)
